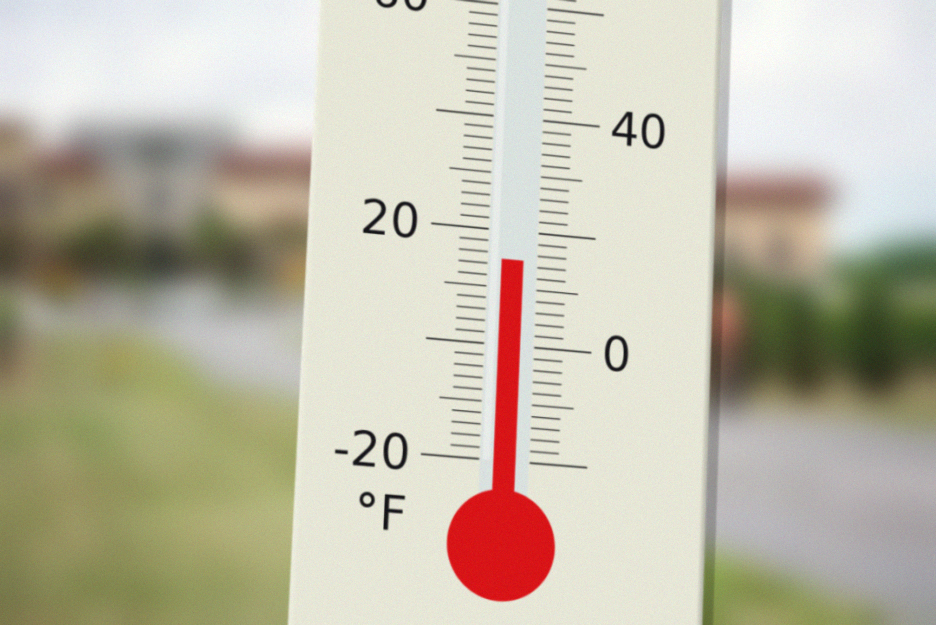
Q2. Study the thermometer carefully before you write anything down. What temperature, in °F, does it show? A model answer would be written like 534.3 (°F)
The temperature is 15 (°F)
